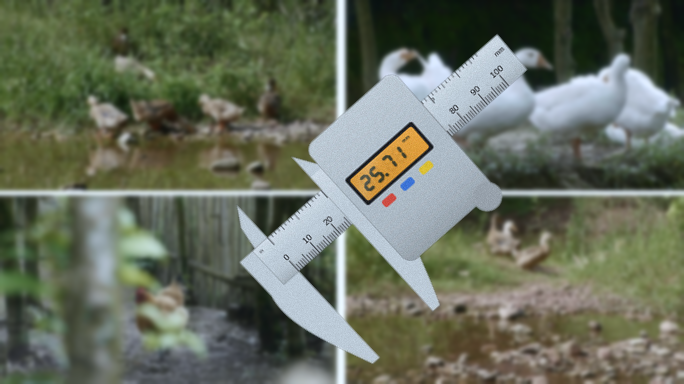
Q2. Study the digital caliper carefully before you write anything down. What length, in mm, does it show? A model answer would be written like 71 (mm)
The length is 25.71 (mm)
